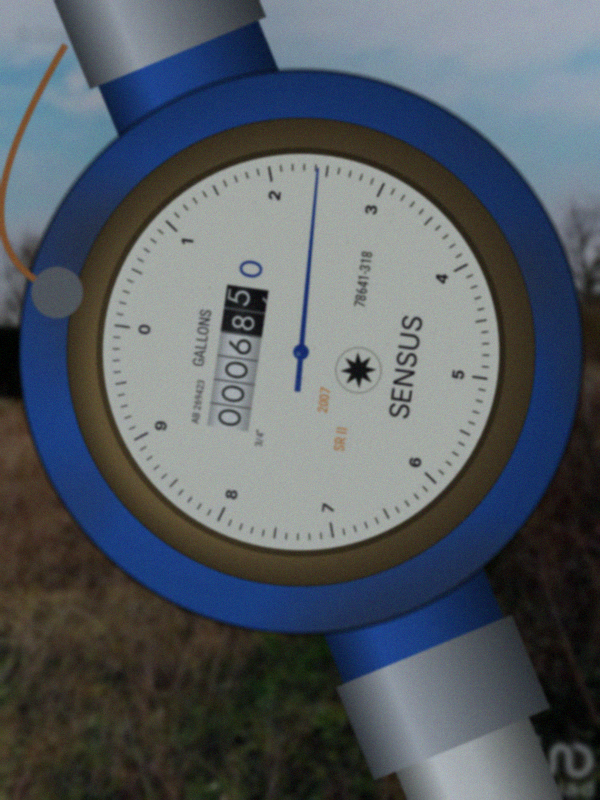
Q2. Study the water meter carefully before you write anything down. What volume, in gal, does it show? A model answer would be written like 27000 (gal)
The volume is 6852.4 (gal)
